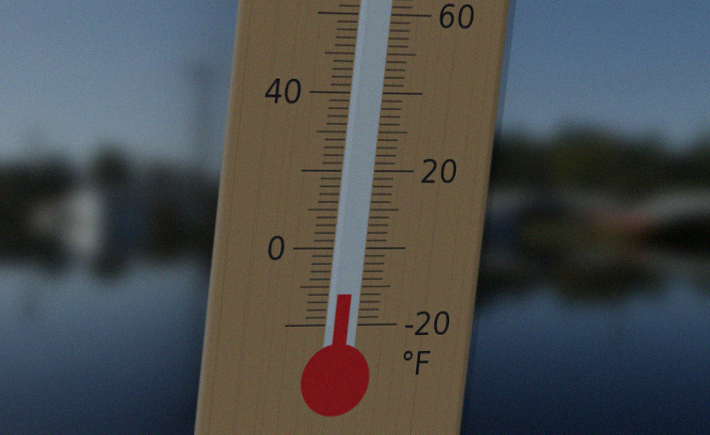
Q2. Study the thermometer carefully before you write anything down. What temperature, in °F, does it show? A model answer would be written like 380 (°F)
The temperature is -12 (°F)
